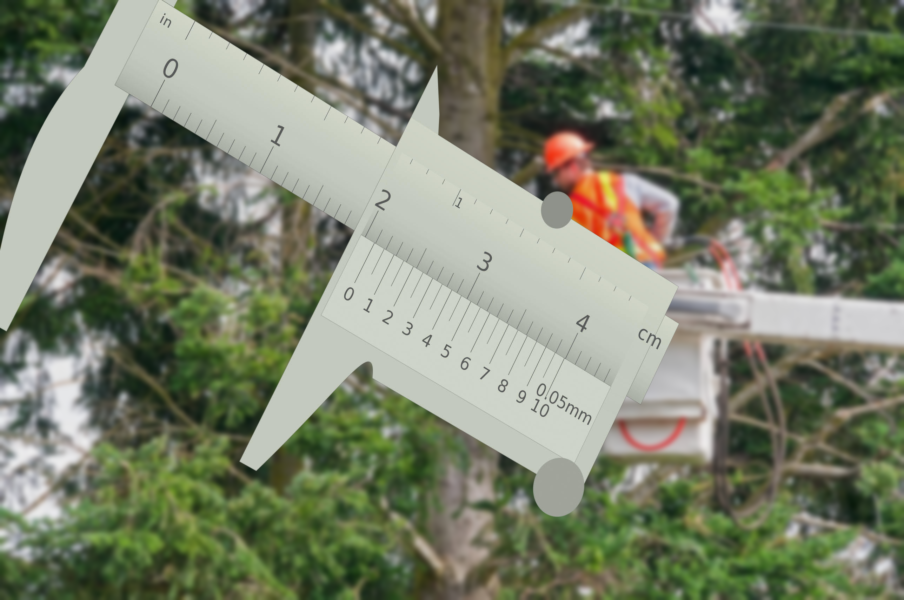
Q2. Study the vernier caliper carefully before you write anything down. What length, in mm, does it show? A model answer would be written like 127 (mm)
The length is 20.9 (mm)
